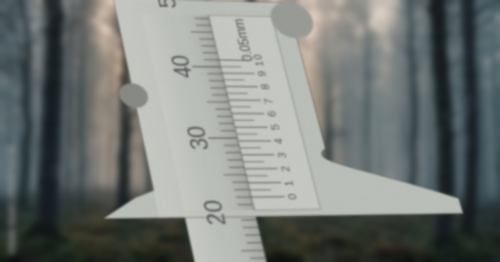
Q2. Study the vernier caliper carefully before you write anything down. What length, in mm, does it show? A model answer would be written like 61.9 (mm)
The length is 22.0 (mm)
